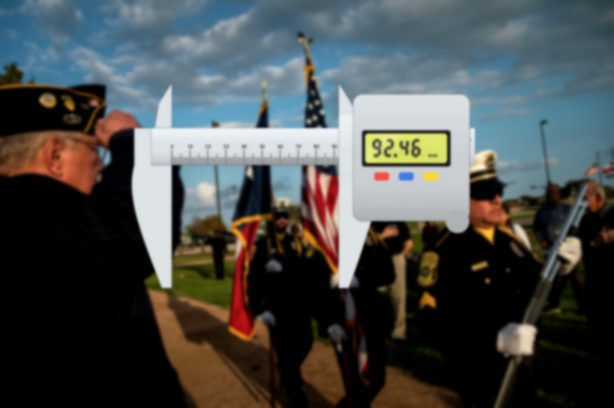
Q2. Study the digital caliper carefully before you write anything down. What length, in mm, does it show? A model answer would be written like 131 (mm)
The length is 92.46 (mm)
